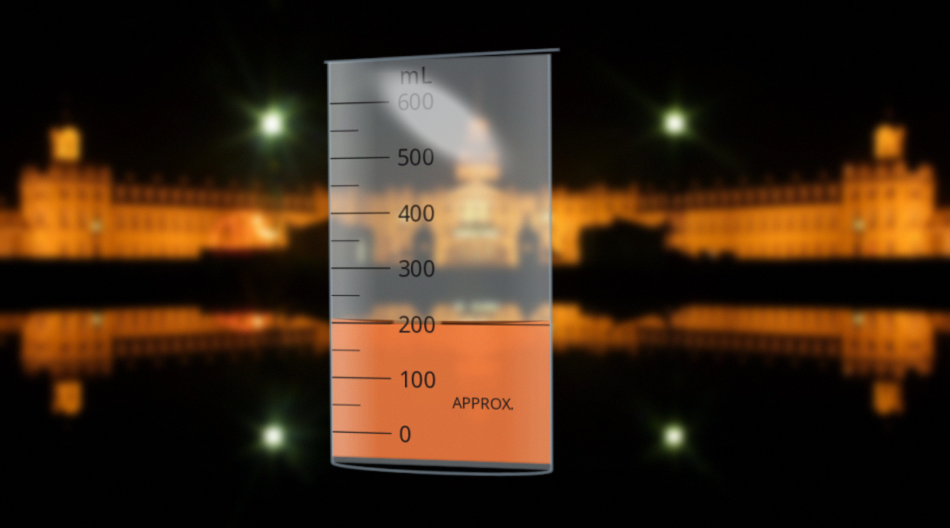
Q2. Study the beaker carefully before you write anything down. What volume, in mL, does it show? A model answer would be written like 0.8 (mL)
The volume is 200 (mL)
